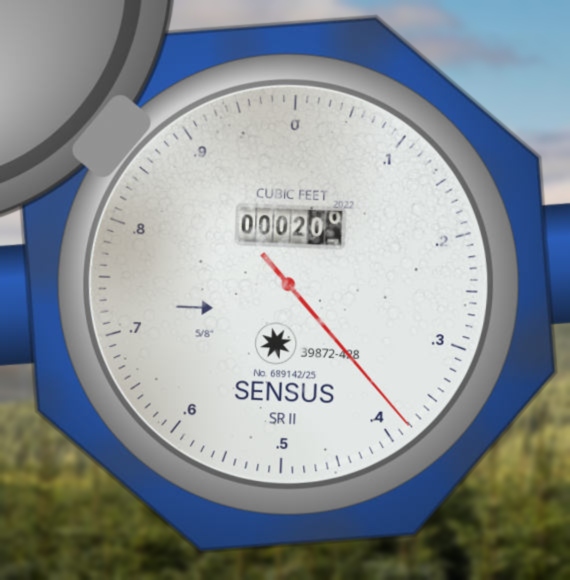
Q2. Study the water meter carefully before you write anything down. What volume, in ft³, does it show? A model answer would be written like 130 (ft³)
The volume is 206.38 (ft³)
